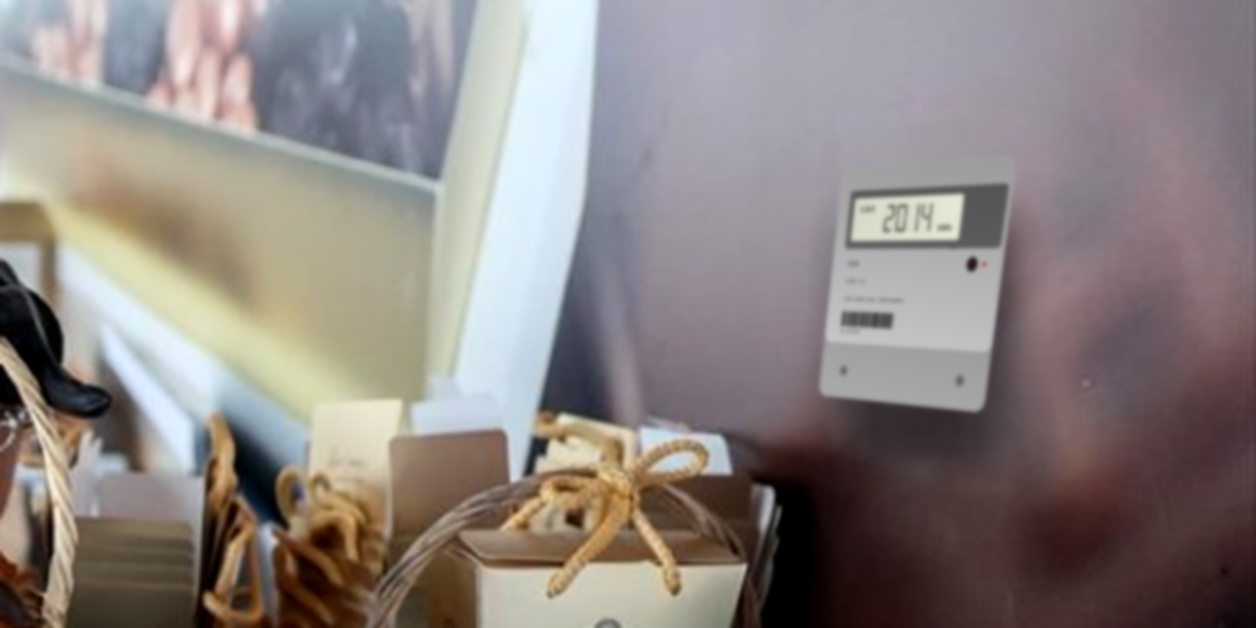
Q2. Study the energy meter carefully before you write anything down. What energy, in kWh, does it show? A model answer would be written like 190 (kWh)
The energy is 2014 (kWh)
